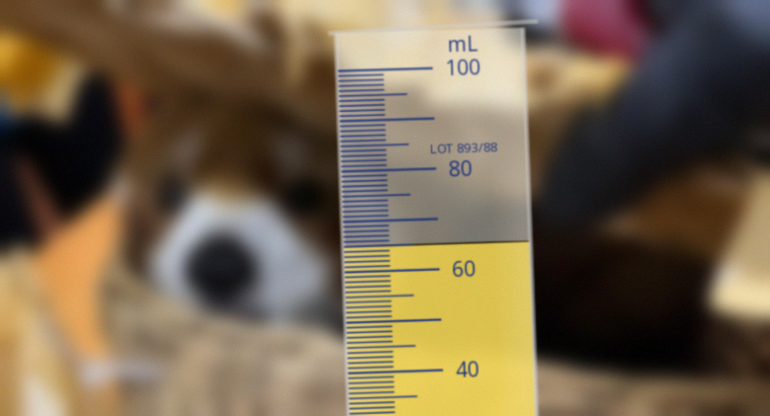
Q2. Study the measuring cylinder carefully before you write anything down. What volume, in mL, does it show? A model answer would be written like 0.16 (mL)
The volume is 65 (mL)
